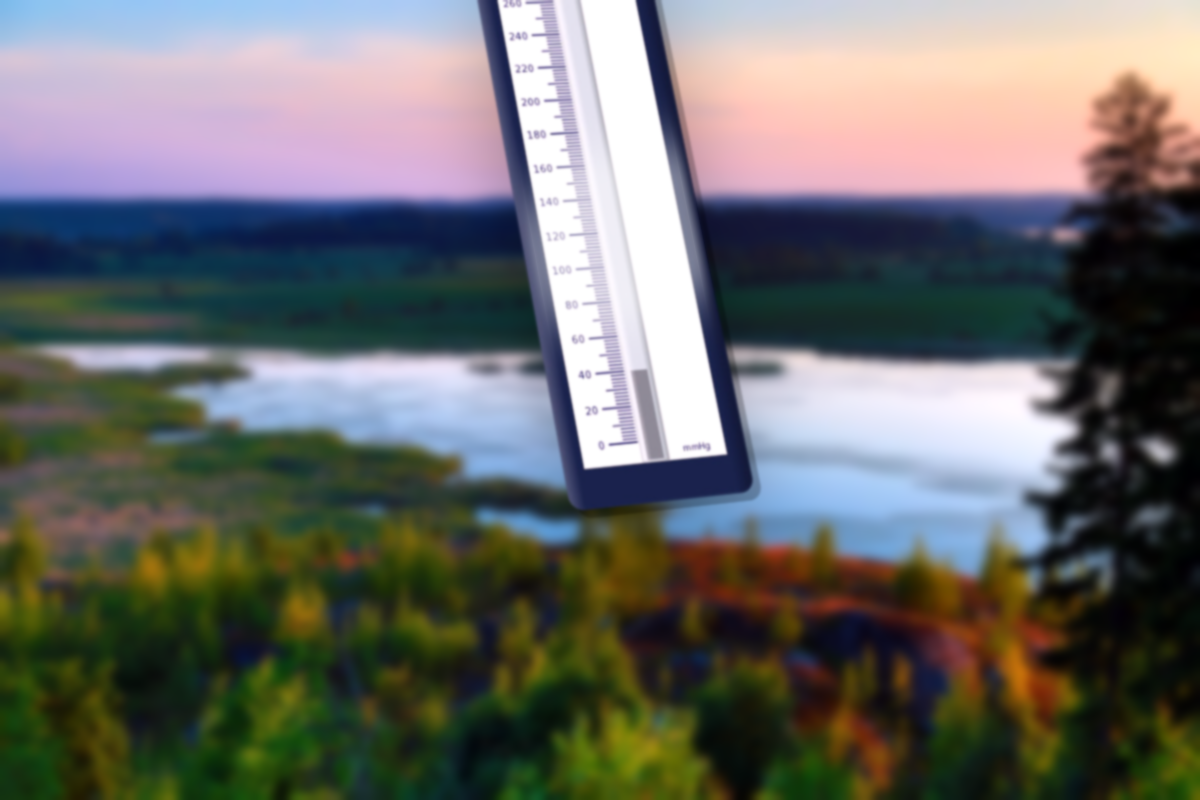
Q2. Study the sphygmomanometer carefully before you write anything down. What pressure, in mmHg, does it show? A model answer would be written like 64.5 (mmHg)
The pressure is 40 (mmHg)
